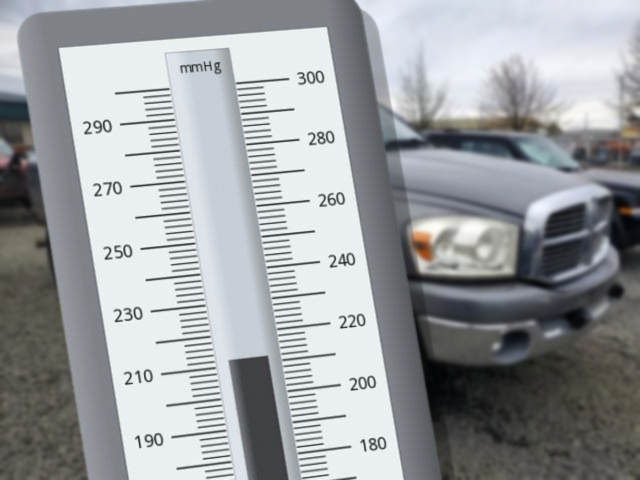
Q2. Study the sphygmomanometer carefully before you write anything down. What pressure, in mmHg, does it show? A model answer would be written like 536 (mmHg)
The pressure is 212 (mmHg)
